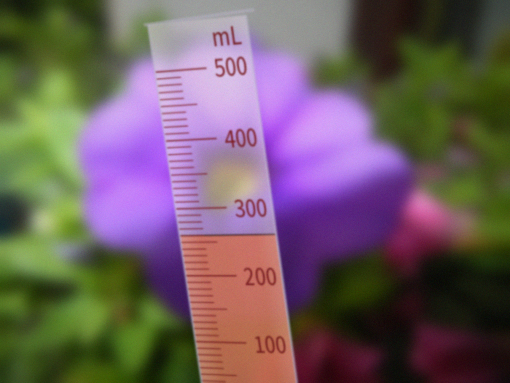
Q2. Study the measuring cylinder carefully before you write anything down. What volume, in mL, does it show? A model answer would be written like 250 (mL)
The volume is 260 (mL)
